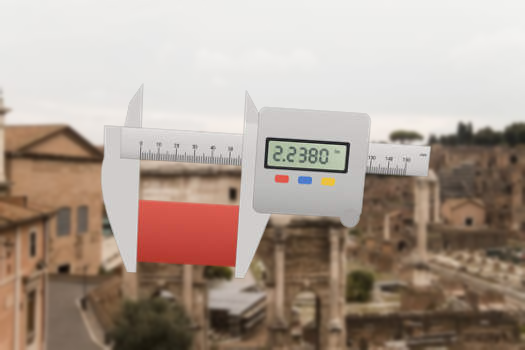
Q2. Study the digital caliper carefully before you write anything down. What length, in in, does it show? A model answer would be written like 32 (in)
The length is 2.2380 (in)
